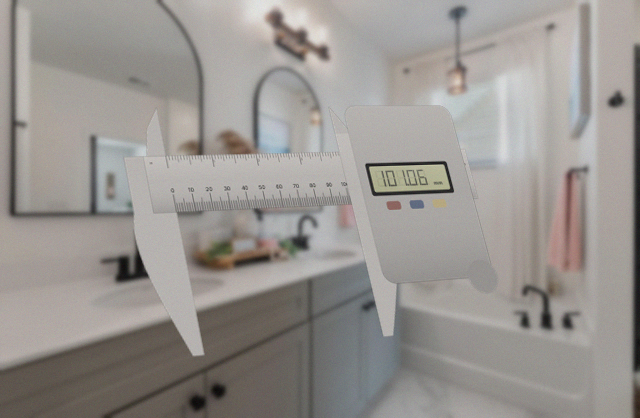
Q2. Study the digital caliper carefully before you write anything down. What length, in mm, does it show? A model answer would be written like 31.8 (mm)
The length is 101.06 (mm)
